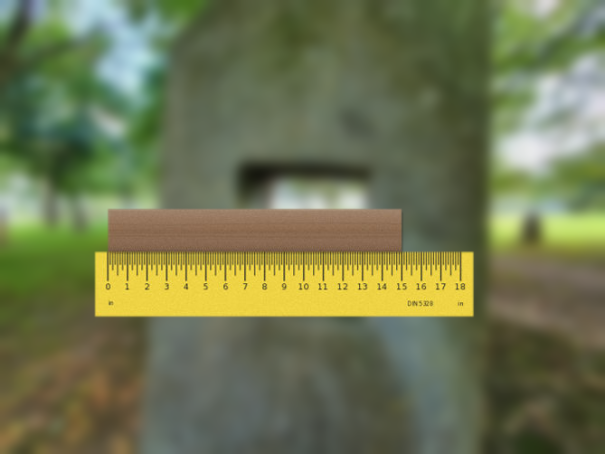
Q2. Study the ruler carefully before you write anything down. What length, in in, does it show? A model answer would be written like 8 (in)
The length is 15 (in)
